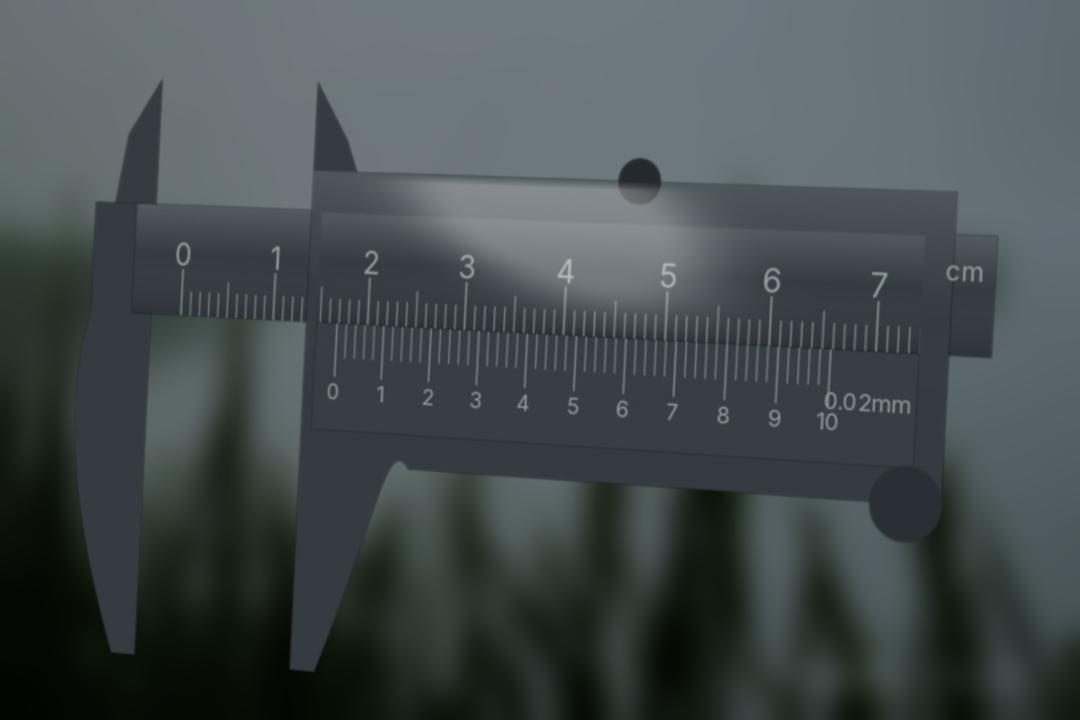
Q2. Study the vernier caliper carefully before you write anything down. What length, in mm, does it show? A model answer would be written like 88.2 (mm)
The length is 16.8 (mm)
